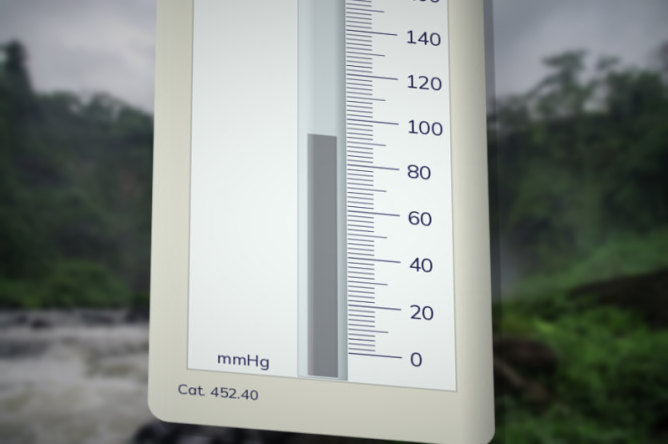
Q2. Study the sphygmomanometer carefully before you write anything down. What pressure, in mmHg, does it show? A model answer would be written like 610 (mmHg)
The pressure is 92 (mmHg)
